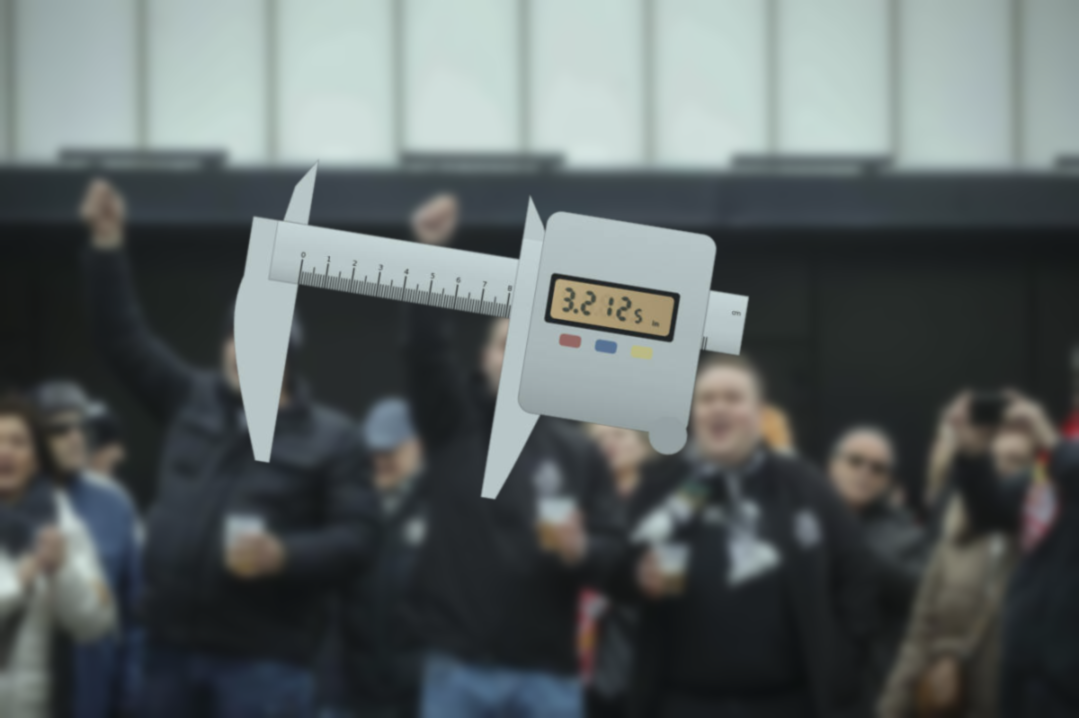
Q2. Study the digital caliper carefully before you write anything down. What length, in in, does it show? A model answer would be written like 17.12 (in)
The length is 3.2125 (in)
